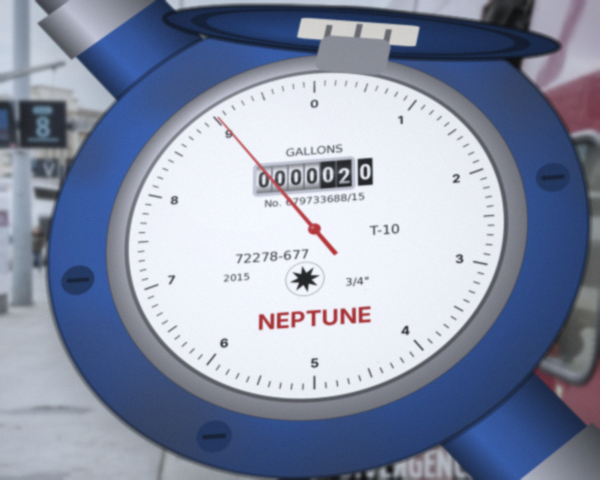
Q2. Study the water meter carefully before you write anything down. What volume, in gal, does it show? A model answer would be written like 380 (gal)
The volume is 19.0 (gal)
